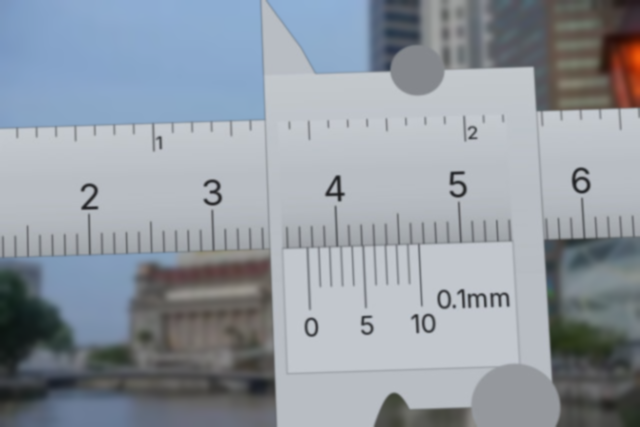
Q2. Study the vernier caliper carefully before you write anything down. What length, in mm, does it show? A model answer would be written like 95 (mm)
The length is 37.6 (mm)
